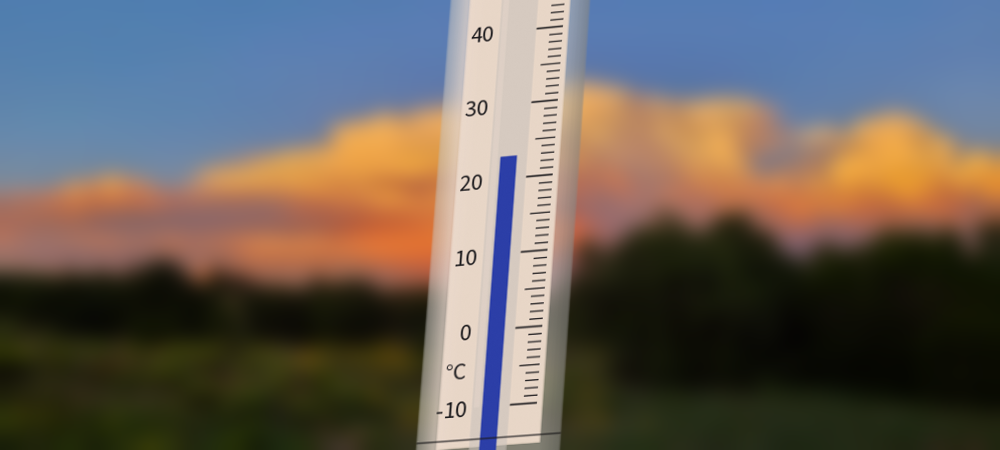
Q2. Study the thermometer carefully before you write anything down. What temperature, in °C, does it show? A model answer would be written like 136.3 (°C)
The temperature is 23 (°C)
